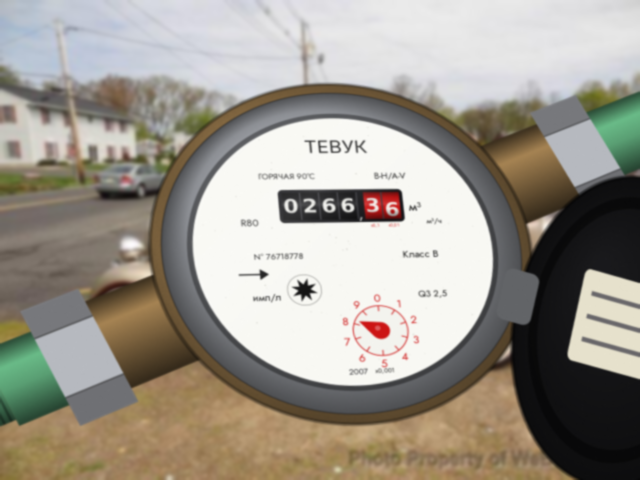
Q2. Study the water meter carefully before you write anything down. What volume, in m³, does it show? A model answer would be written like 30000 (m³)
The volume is 266.358 (m³)
